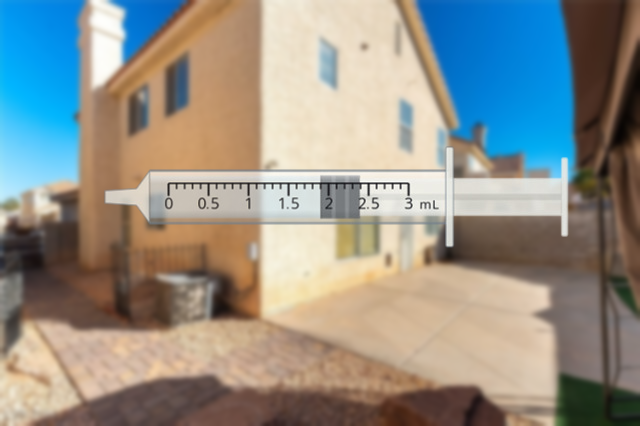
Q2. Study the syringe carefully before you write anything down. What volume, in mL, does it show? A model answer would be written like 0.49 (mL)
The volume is 1.9 (mL)
